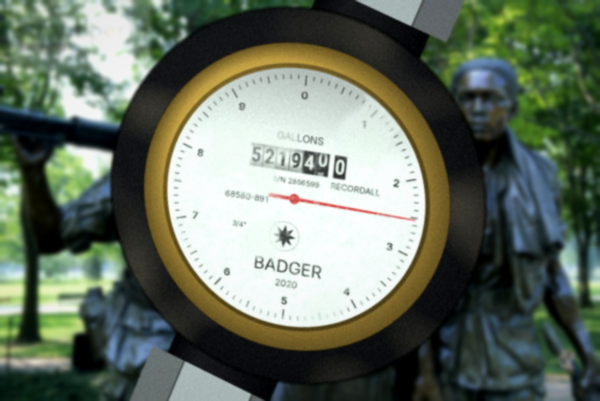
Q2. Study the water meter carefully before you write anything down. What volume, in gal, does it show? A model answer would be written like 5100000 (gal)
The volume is 5219402.5 (gal)
